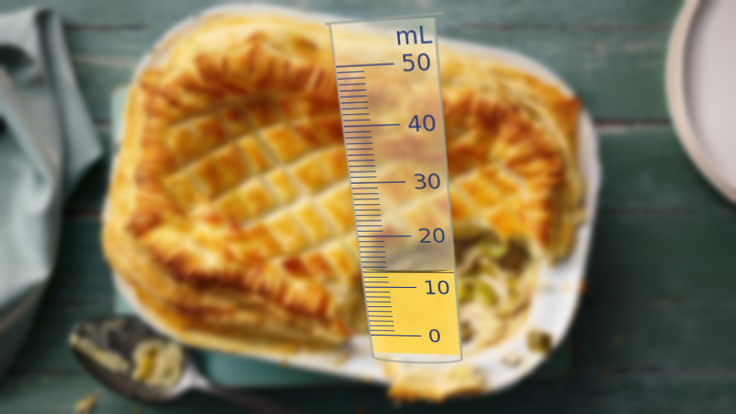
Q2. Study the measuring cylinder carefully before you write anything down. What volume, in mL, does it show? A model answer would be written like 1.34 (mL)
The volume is 13 (mL)
